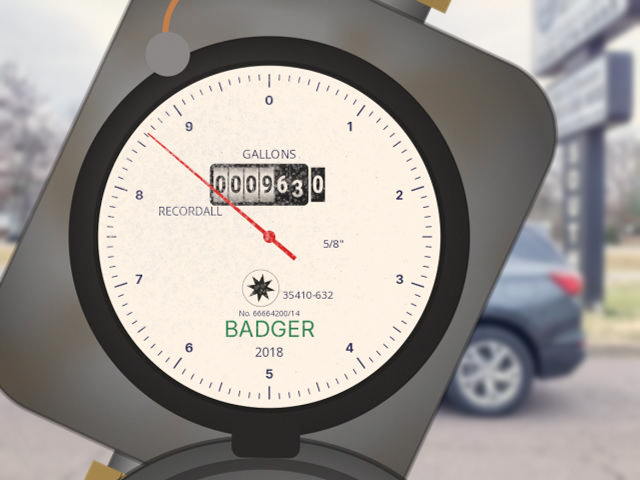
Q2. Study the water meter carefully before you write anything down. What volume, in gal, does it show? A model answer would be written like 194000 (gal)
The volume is 9628.6 (gal)
